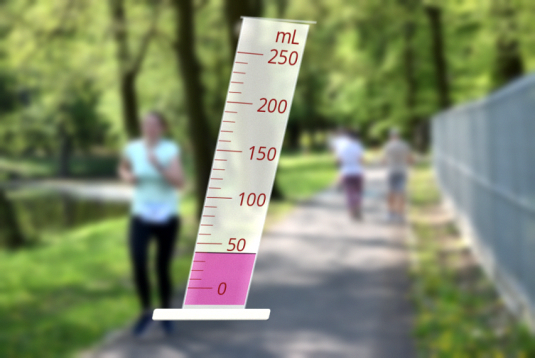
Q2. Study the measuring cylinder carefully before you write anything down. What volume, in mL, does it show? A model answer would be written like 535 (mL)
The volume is 40 (mL)
